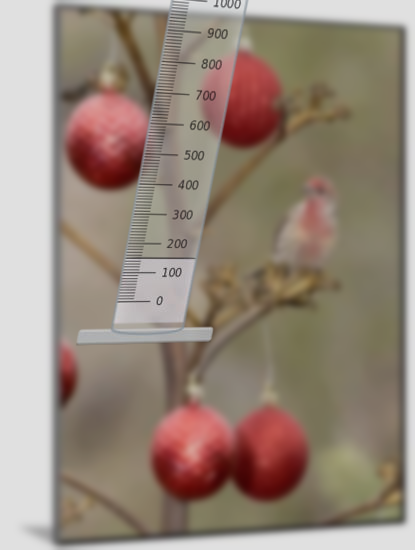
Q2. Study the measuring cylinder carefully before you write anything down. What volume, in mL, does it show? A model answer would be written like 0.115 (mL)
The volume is 150 (mL)
